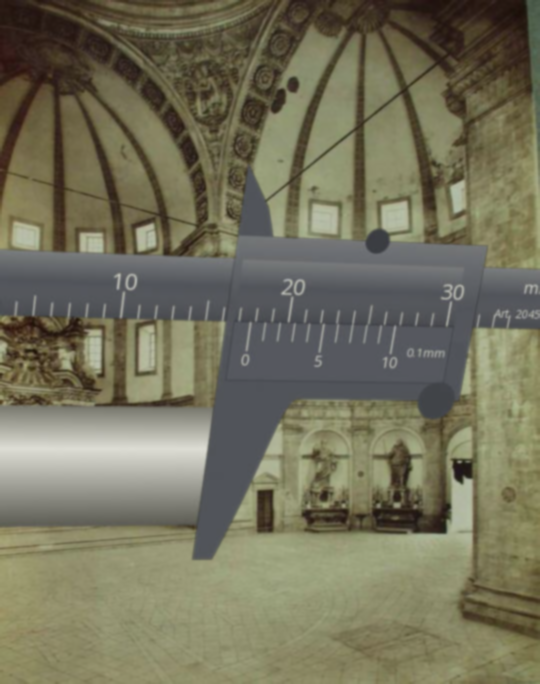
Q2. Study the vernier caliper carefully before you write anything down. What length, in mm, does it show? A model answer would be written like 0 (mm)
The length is 17.7 (mm)
